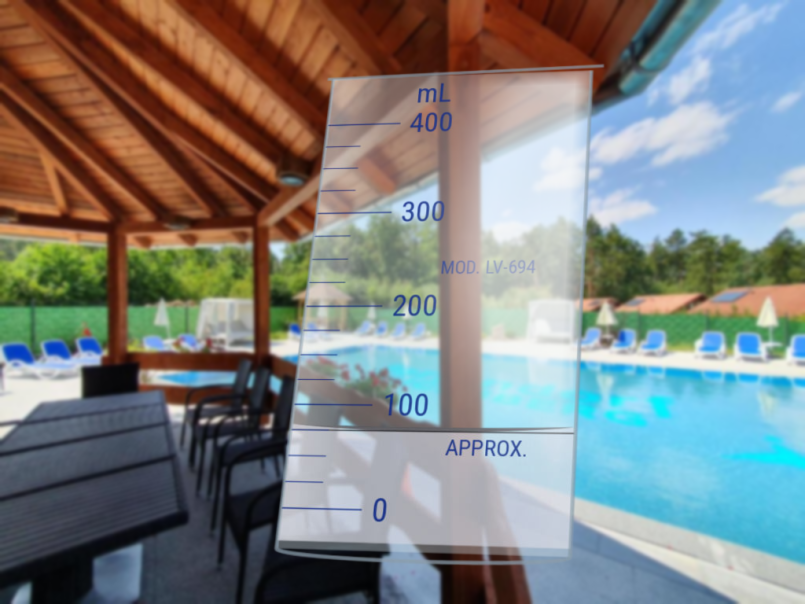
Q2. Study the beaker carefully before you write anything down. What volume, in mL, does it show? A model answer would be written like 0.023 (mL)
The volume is 75 (mL)
